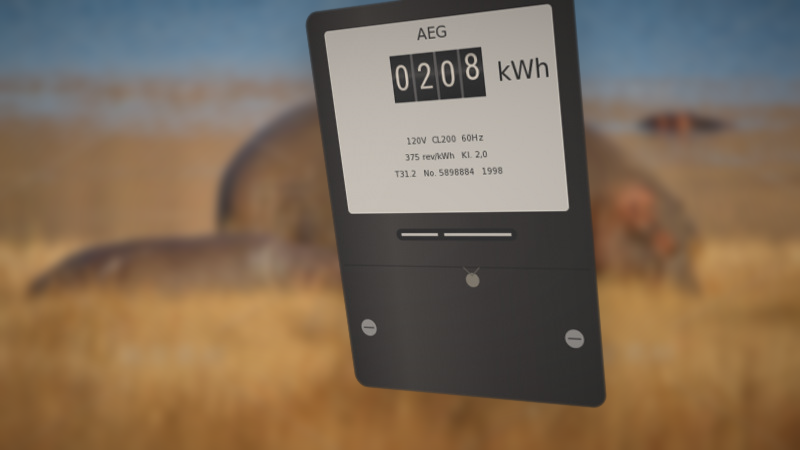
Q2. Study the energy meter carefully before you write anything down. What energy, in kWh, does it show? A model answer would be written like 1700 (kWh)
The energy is 208 (kWh)
